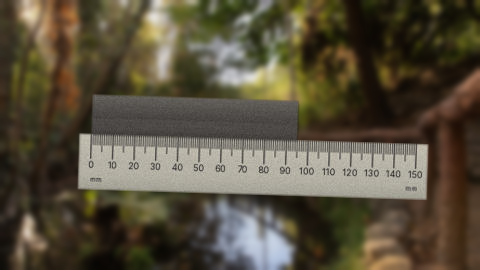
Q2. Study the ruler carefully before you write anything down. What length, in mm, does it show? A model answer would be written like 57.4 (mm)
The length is 95 (mm)
